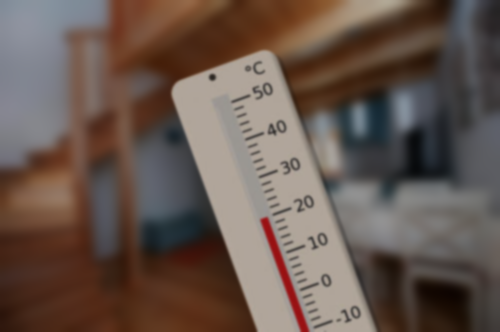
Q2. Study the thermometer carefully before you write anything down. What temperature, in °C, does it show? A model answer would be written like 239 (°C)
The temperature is 20 (°C)
